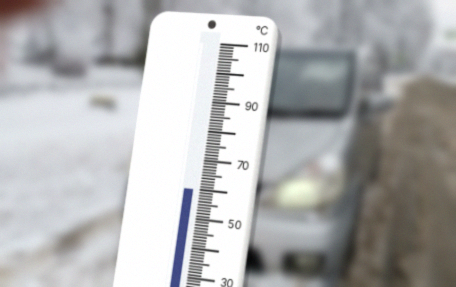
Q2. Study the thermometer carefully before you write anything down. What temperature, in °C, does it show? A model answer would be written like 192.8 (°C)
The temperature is 60 (°C)
